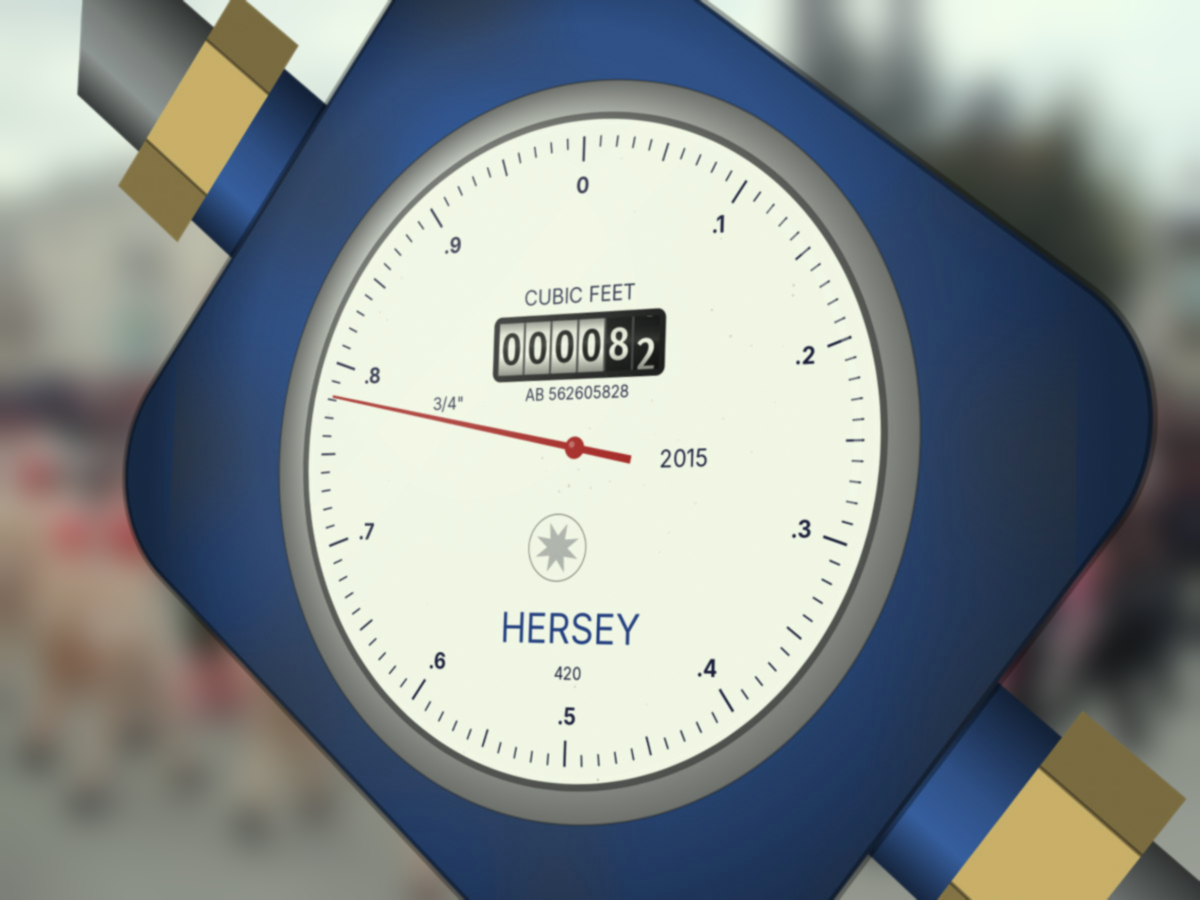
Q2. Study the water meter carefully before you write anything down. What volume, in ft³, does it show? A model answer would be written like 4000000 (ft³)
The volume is 81.78 (ft³)
